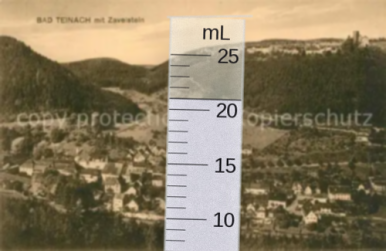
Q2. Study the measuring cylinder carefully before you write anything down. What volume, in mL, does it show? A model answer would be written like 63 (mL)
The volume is 21 (mL)
